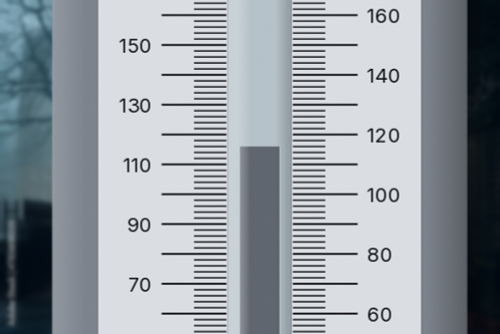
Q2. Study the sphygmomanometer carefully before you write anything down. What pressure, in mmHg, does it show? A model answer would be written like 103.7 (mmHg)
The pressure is 116 (mmHg)
